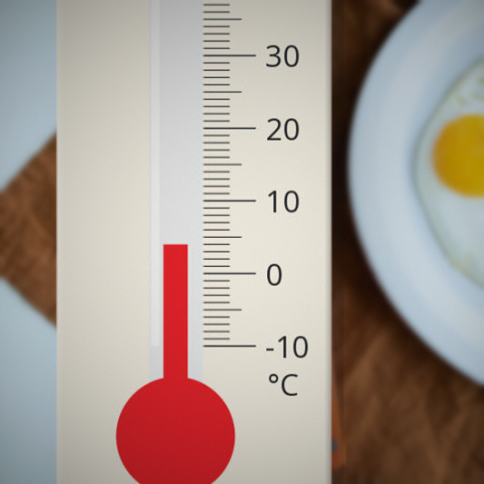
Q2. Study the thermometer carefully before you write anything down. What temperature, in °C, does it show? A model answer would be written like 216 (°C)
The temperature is 4 (°C)
